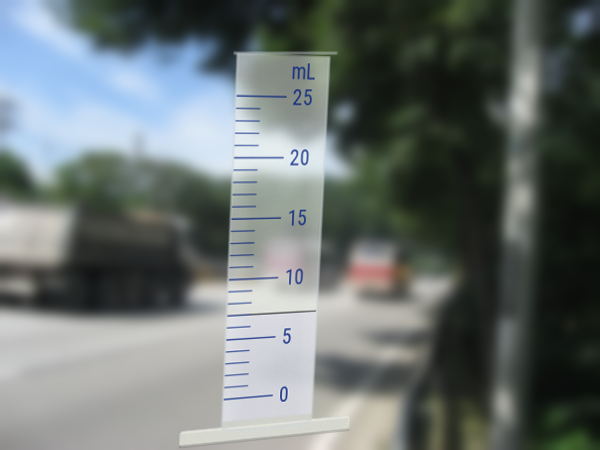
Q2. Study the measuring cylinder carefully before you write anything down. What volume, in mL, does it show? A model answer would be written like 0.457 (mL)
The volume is 7 (mL)
